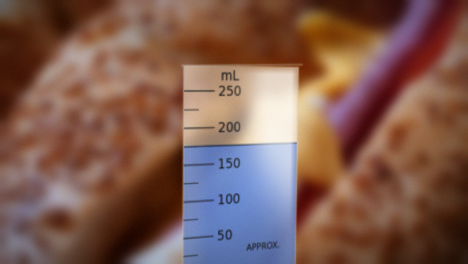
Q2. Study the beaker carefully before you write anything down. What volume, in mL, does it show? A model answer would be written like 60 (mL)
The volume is 175 (mL)
